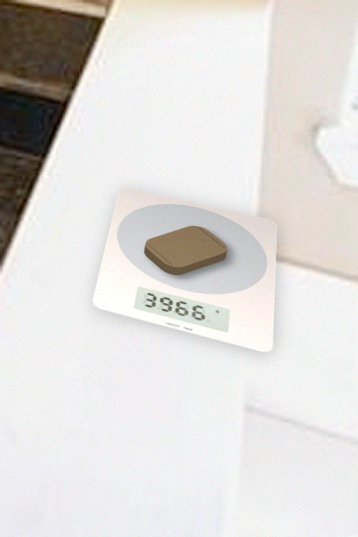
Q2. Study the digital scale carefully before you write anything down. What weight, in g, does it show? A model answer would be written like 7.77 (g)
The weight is 3966 (g)
